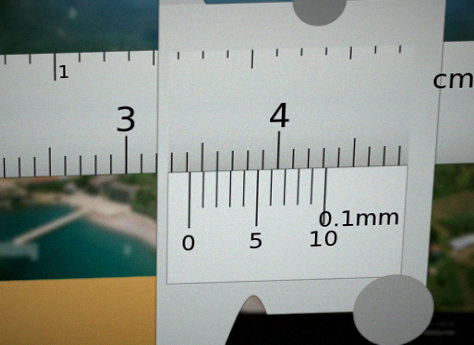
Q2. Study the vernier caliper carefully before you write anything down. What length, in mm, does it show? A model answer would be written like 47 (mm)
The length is 34.2 (mm)
